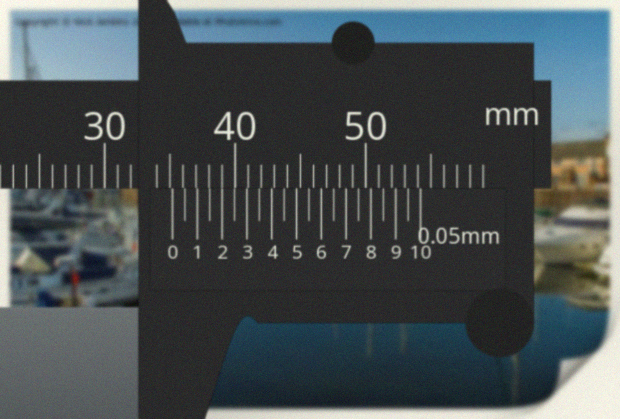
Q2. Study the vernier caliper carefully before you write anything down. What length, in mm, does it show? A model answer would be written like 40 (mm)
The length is 35.2 (mm)
